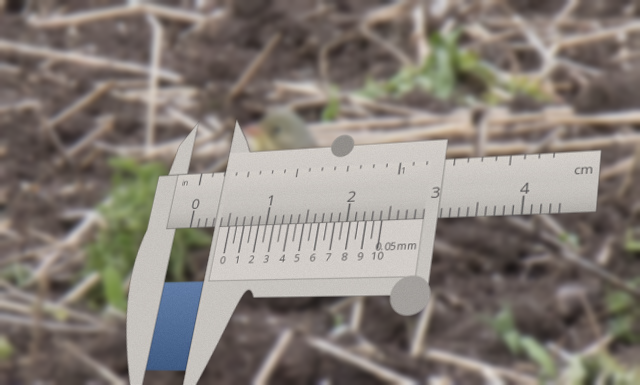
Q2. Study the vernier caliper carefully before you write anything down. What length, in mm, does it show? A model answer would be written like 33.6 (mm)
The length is 5.2 (mm)
